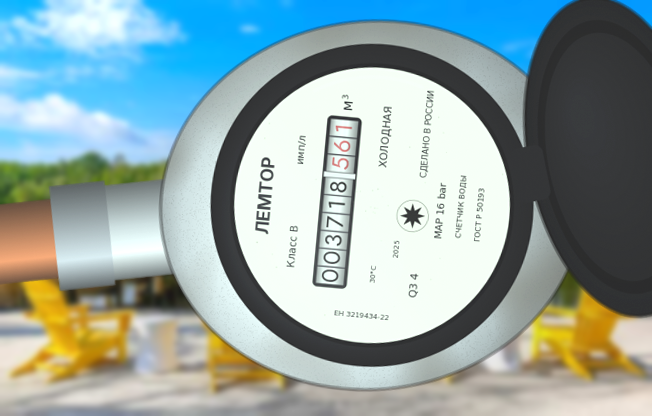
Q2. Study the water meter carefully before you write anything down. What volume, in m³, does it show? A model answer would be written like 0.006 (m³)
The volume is 3718.561 (m³)
